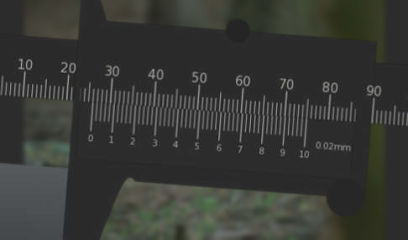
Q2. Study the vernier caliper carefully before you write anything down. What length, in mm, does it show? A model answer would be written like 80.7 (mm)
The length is 26.0 (mm)
